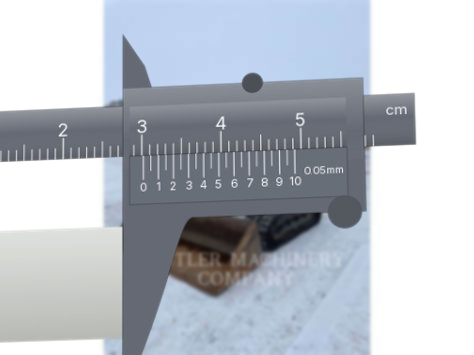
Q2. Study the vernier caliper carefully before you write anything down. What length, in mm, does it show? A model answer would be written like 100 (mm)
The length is 30.2 (mm)
